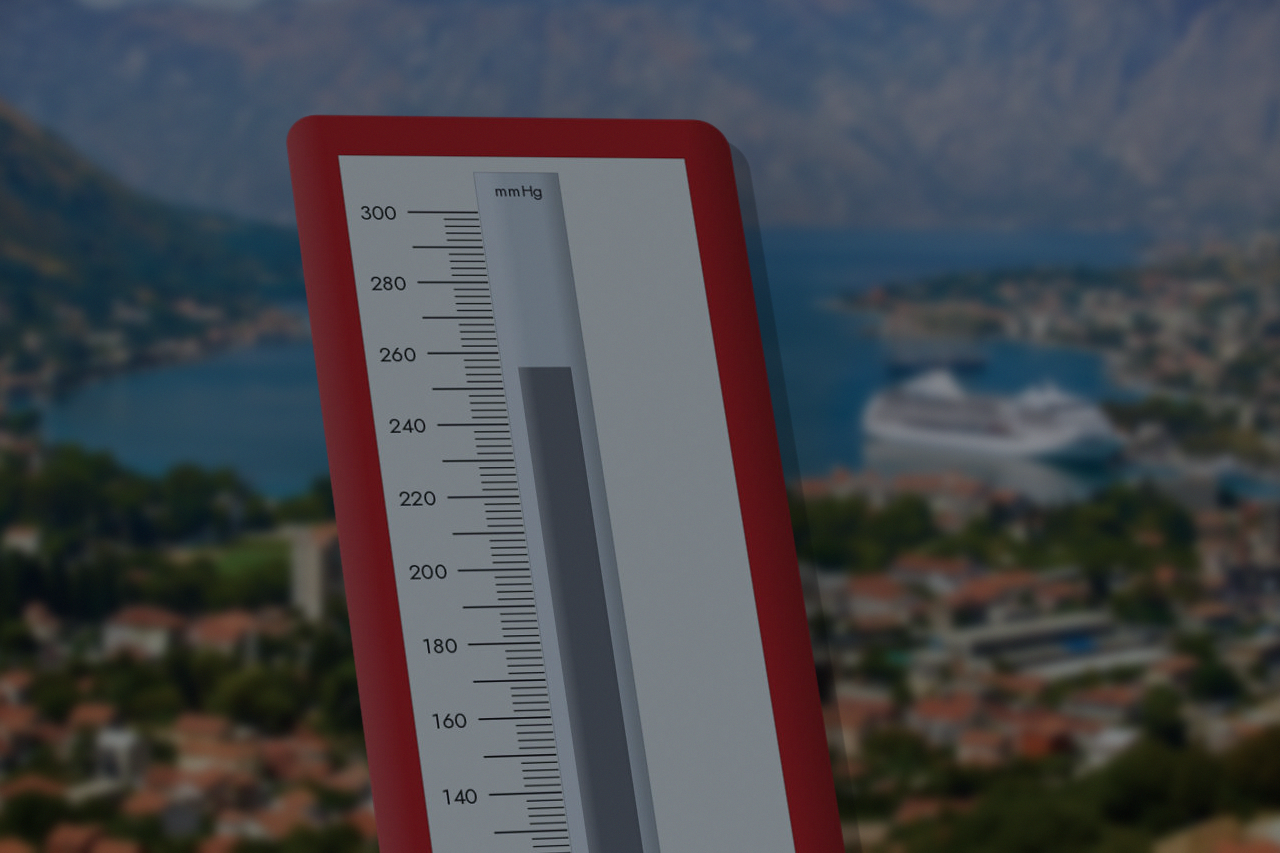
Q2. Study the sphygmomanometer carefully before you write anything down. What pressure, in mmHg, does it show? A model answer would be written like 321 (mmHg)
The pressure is 256 (mmHg)
